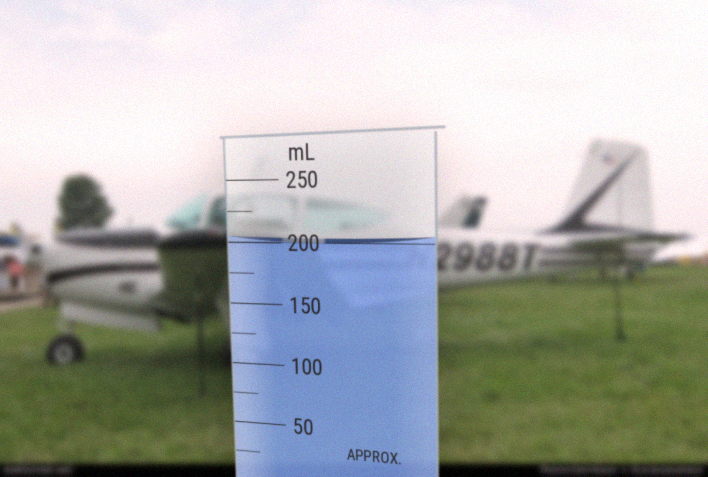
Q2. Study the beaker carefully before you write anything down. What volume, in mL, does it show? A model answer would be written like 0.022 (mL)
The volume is 200 (mL)
